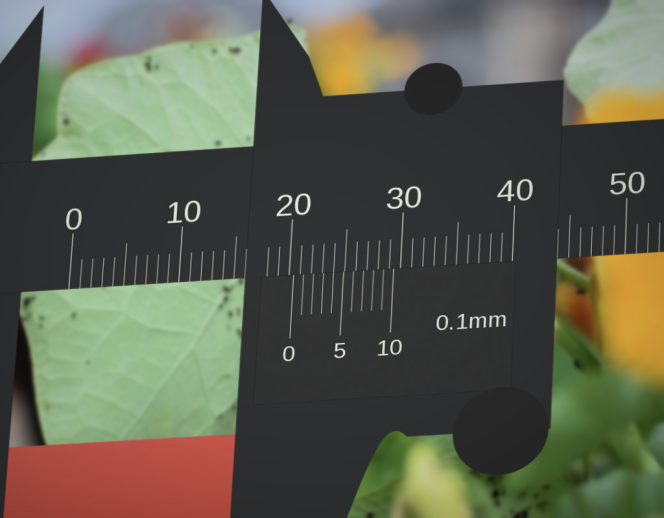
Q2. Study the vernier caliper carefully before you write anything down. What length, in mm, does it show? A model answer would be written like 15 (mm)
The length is 20.4 (mm)
